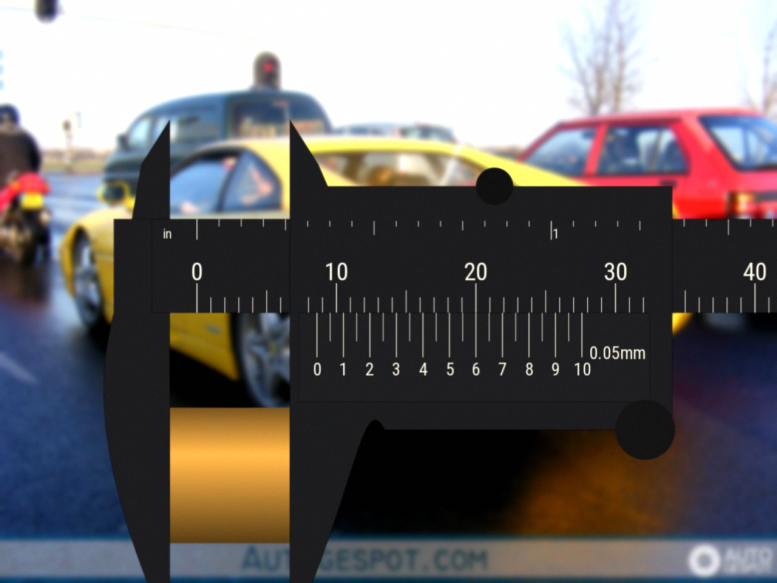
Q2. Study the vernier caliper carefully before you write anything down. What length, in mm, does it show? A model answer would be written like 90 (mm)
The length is 8.6 (mm)
